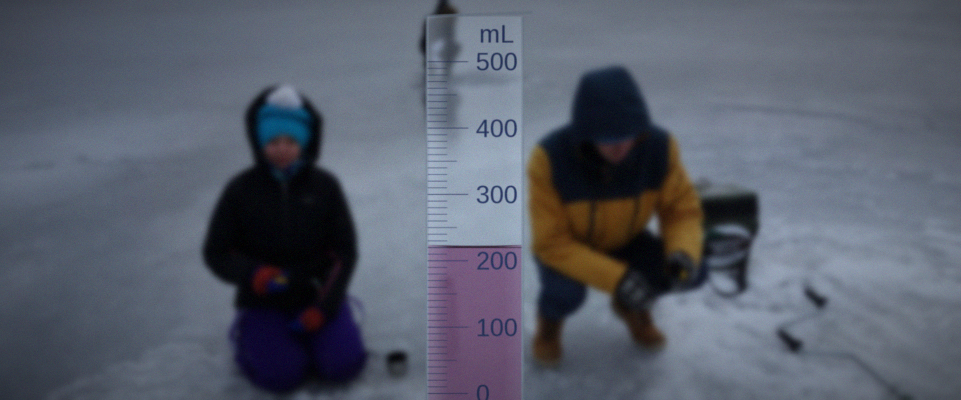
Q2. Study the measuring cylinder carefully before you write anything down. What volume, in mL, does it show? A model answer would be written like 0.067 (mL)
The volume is 220 (mL)
